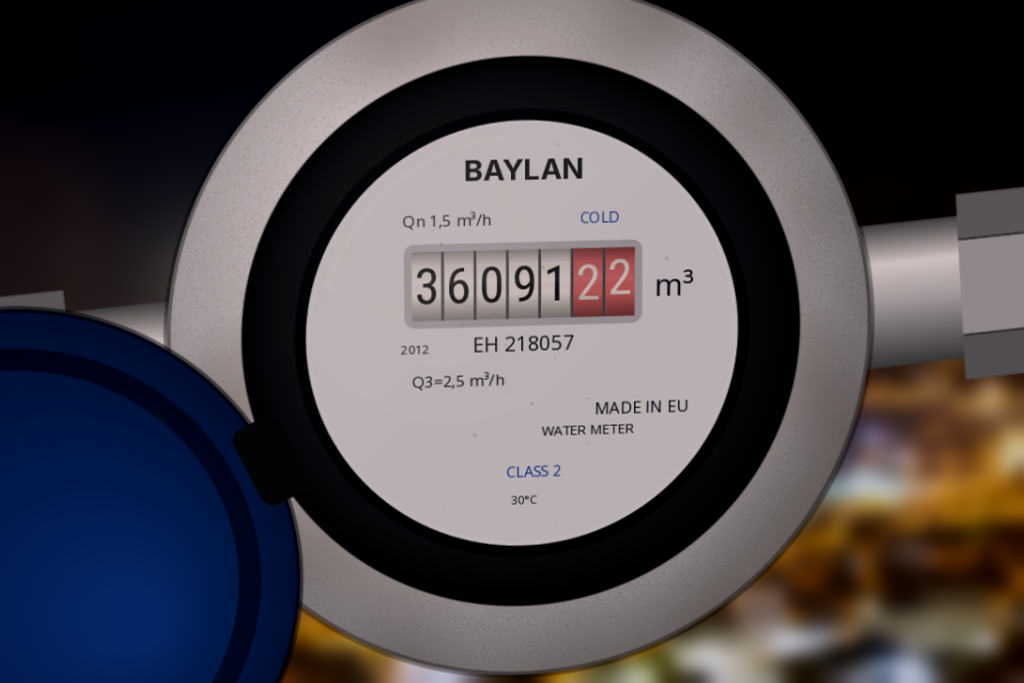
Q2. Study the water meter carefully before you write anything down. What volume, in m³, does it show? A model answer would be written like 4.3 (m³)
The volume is 36091.22 (m³)
